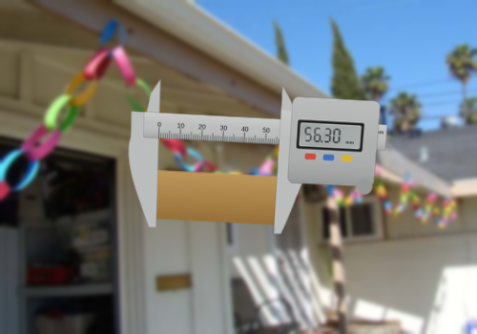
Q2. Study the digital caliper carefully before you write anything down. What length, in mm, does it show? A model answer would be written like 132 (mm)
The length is 56.30 (mm)
